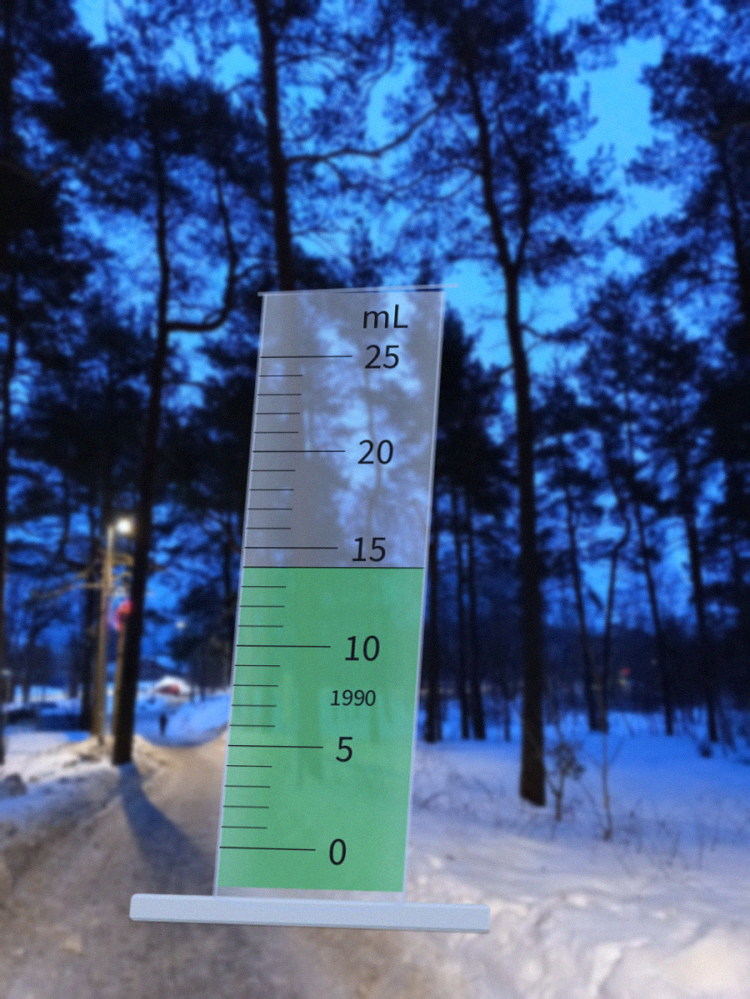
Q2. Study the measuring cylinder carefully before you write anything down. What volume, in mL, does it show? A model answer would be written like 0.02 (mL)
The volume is 14 (mL)
